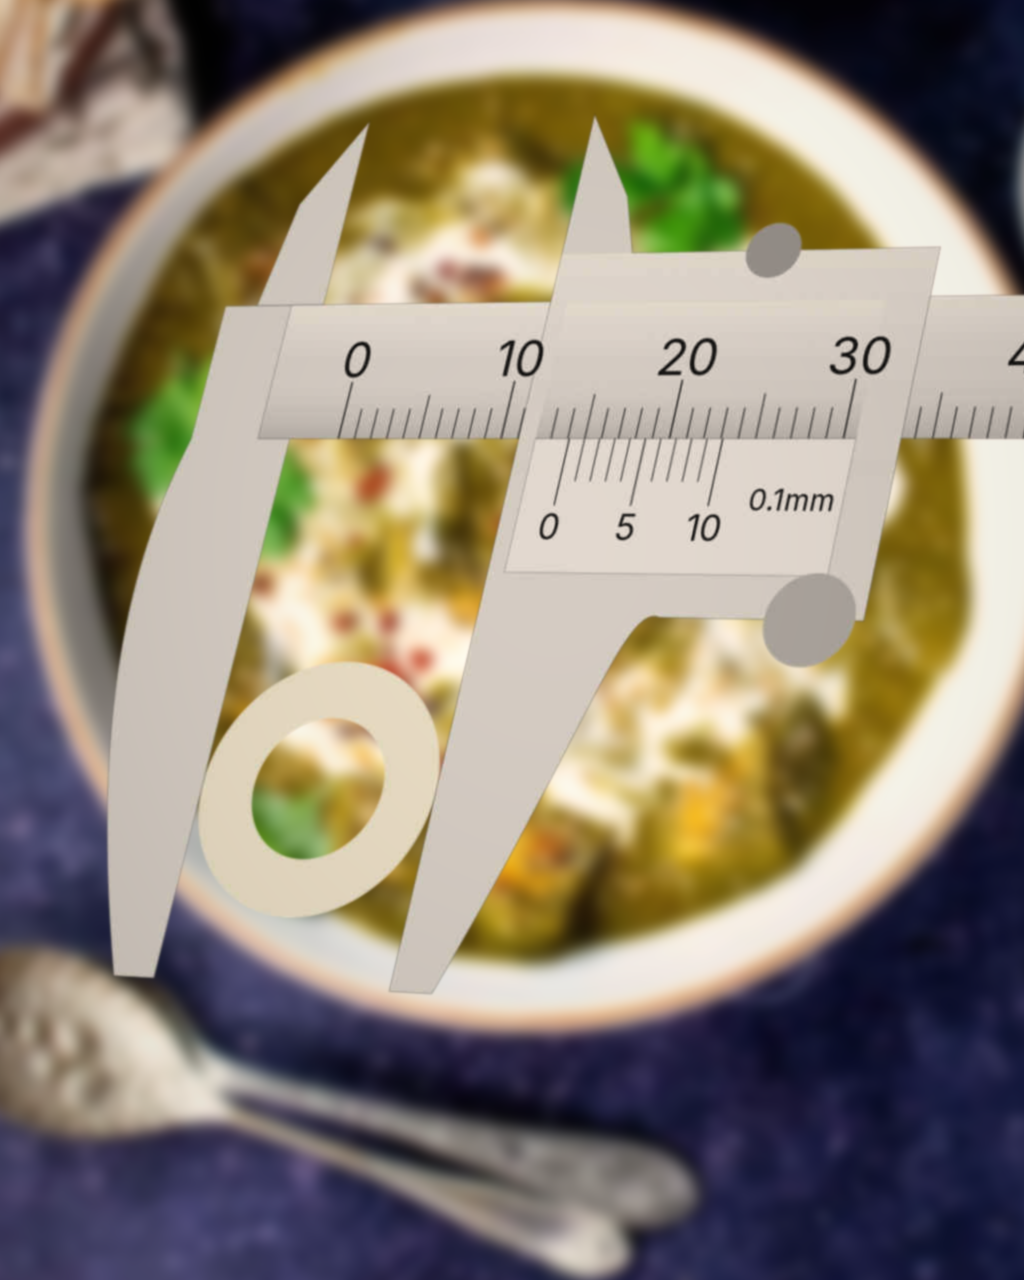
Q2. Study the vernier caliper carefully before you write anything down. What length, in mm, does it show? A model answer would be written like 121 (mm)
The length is 14.1 (mm)
